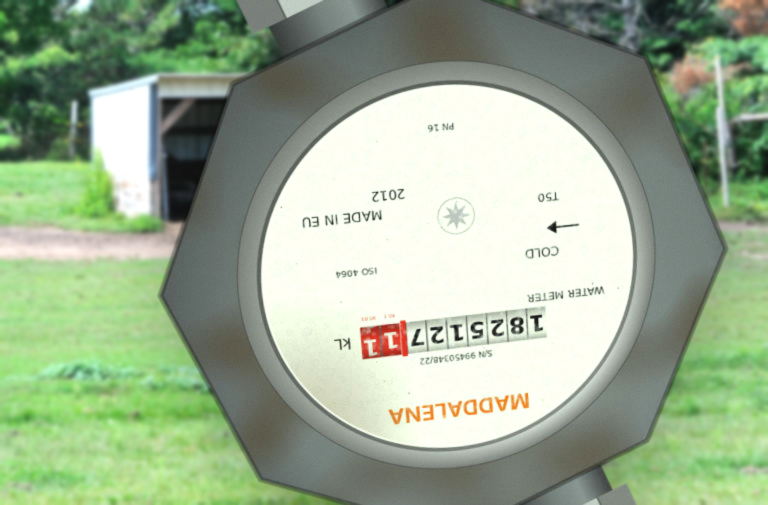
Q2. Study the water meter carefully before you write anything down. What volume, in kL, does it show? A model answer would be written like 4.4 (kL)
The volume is 1825127.11 (kL)
